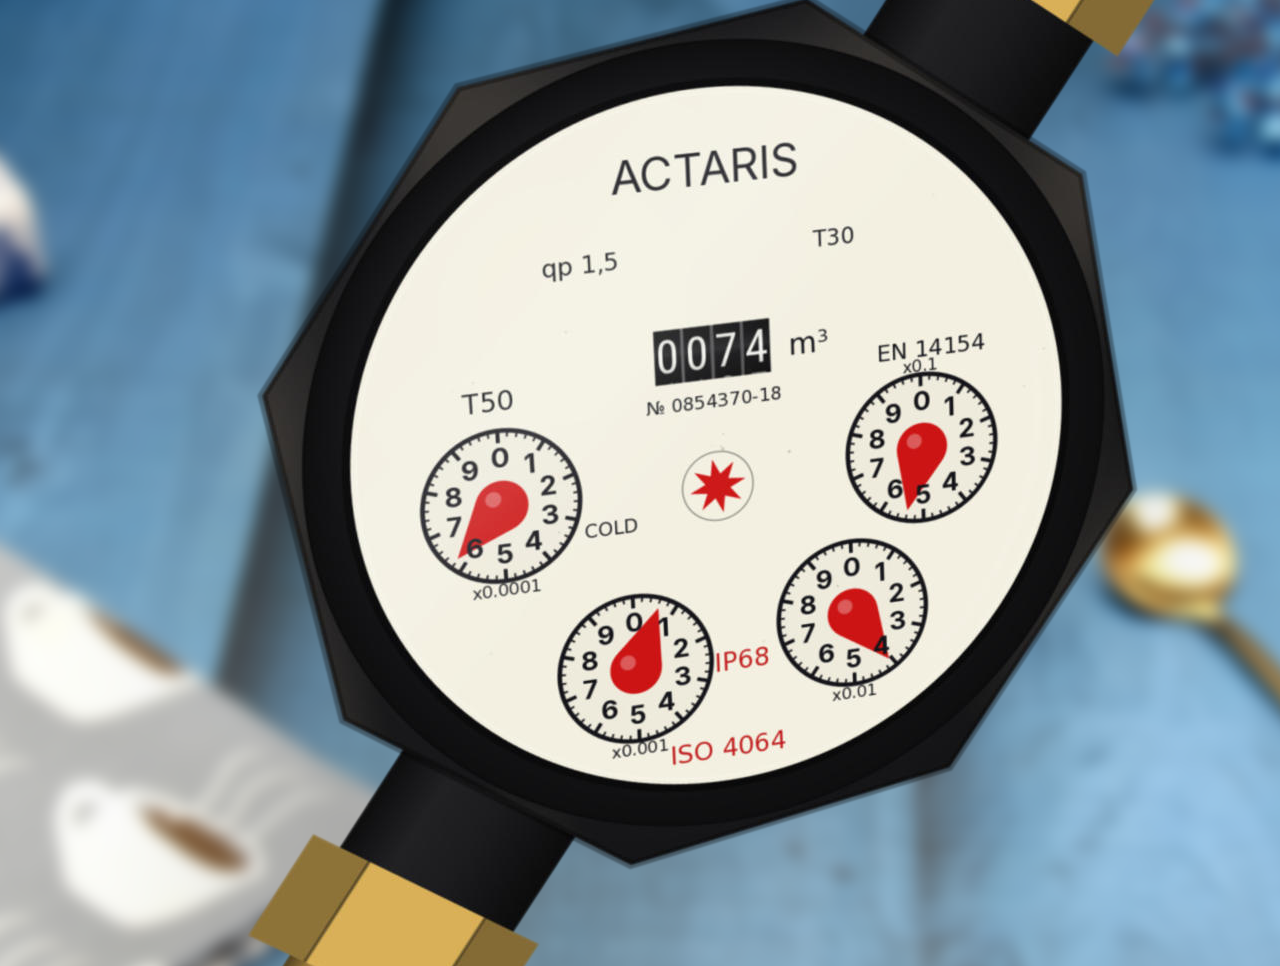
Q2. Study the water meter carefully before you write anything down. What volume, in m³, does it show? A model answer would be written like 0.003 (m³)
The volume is 74.5406 (m³)
